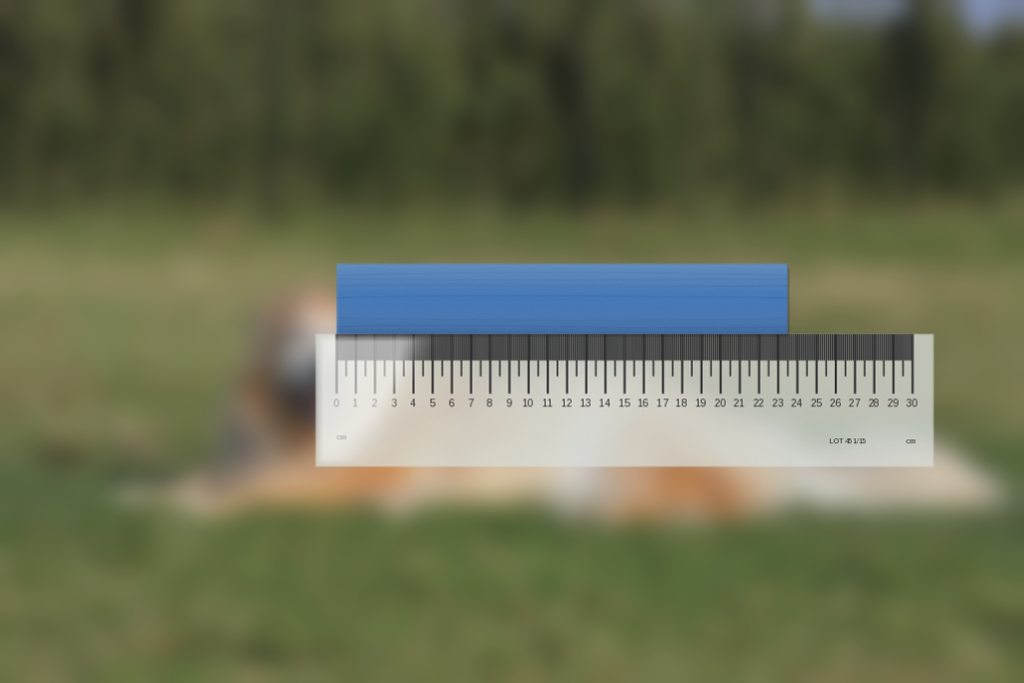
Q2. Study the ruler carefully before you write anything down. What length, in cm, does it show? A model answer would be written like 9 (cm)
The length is 23.5 (cm)
